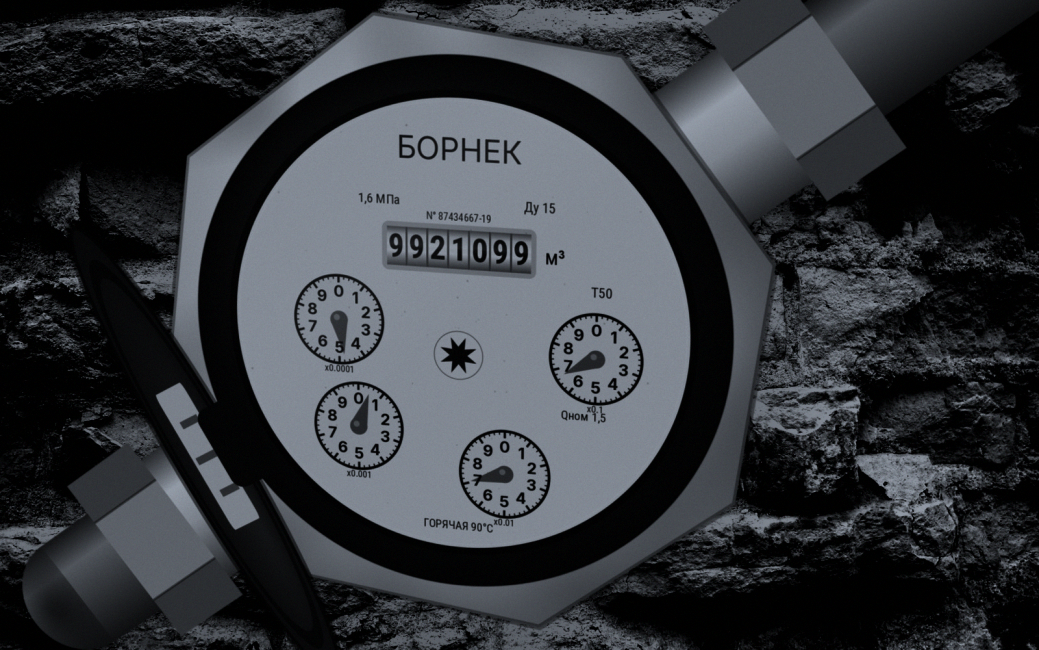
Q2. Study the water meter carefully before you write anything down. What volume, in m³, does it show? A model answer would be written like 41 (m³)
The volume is 9921099.6704 (m³)
